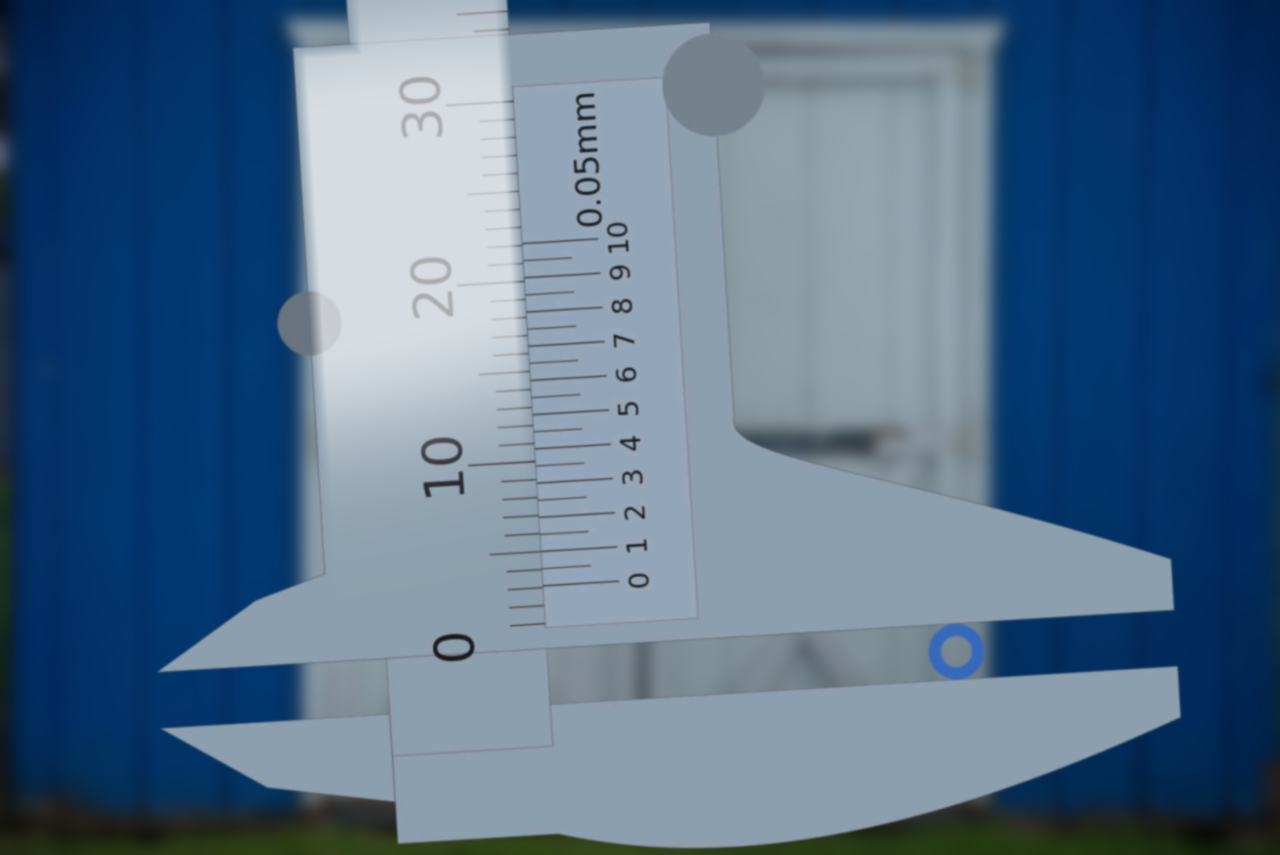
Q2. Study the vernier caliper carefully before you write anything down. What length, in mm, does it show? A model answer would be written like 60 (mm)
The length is 3.1 (mm)
